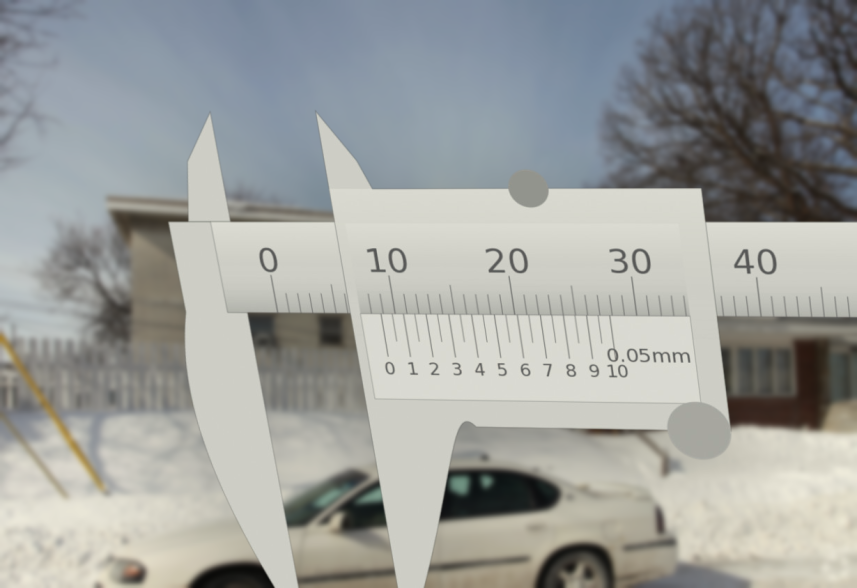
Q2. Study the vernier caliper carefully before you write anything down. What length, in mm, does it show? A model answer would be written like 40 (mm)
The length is 8.8 (mm)
